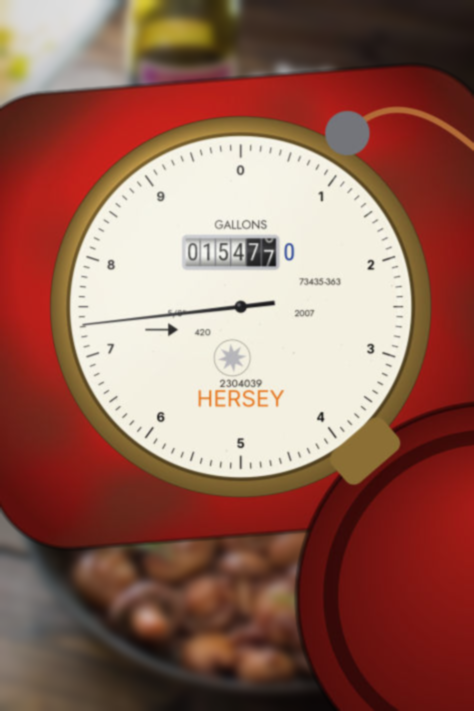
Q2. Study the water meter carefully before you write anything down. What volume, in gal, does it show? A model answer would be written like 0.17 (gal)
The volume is 154767.3 (gal)
